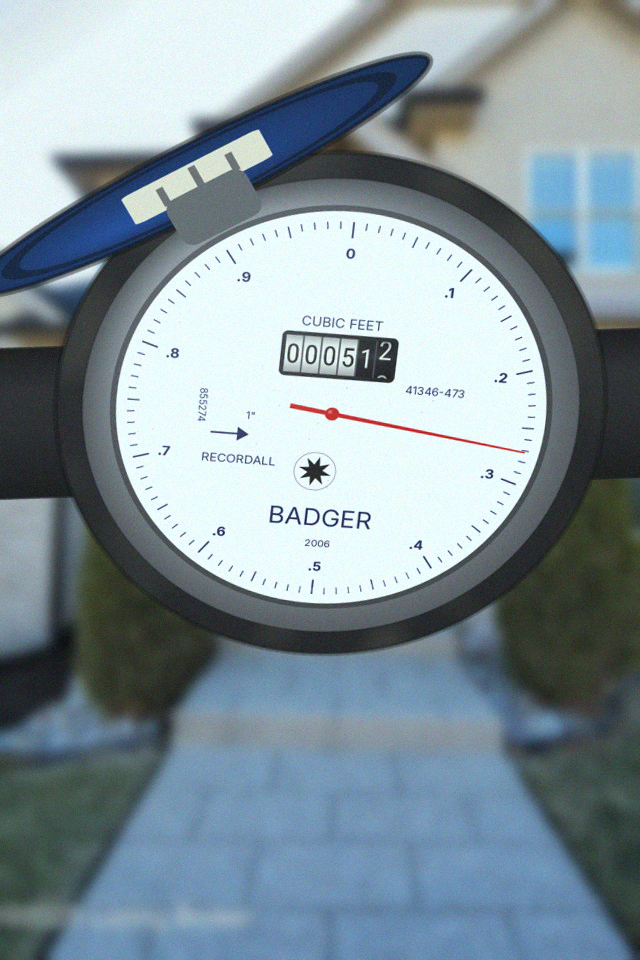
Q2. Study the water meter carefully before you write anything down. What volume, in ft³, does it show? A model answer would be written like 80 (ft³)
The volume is 512.27 (ft³)
